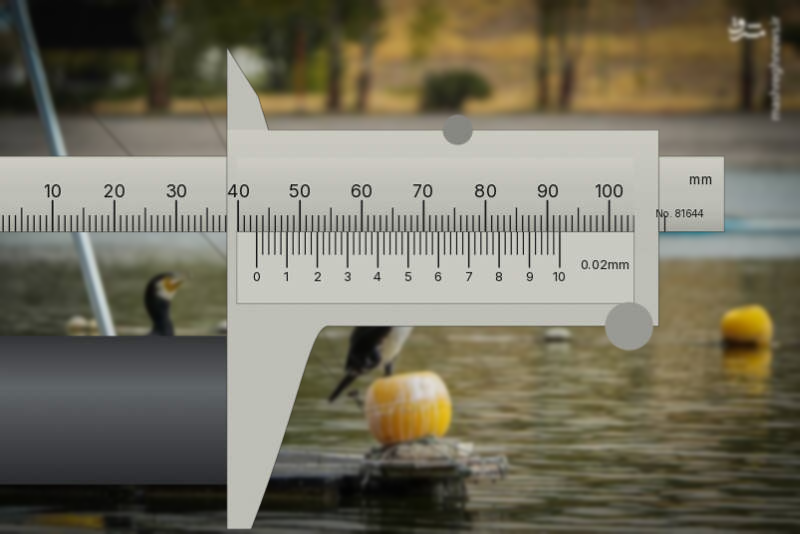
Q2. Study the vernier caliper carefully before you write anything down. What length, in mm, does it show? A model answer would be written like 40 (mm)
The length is 43.0 (mm)
